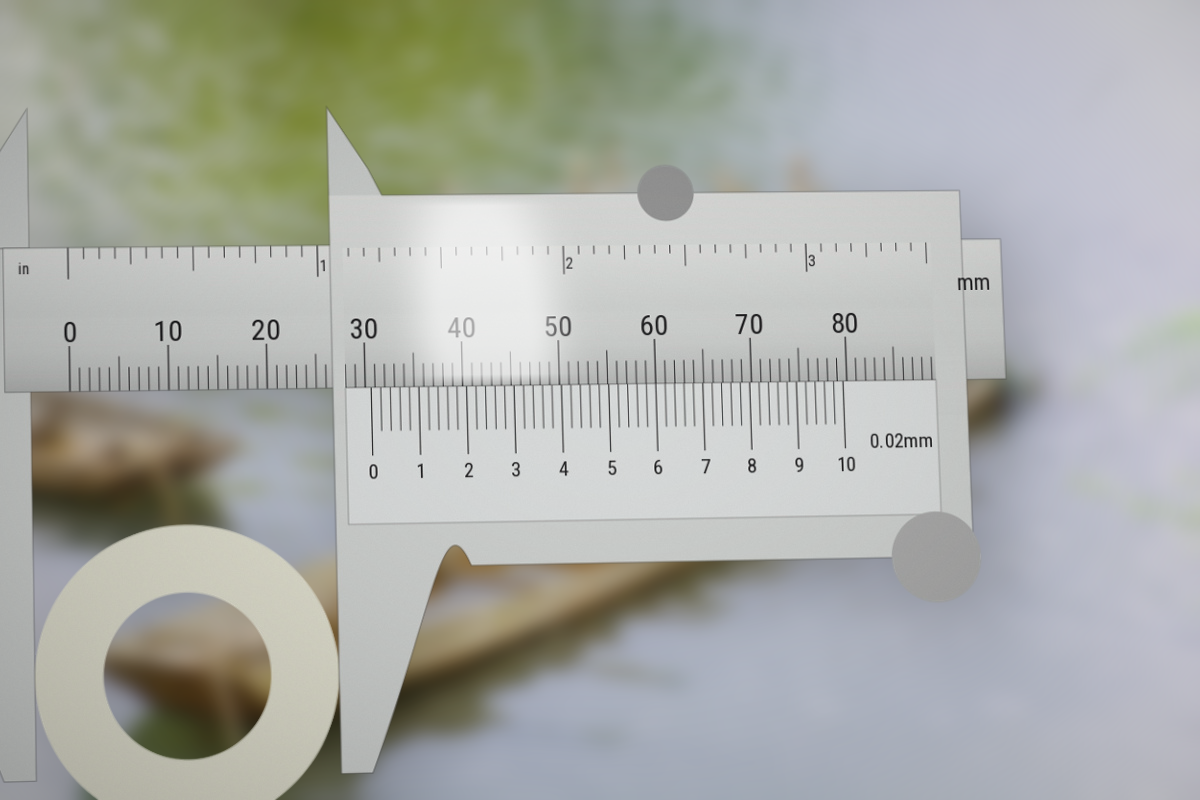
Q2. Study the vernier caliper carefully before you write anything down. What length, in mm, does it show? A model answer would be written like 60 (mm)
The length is 30.6 (mm)
